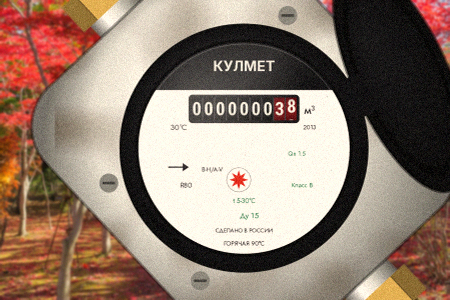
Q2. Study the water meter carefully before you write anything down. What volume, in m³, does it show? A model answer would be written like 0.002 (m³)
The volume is 0.38 (m³)
